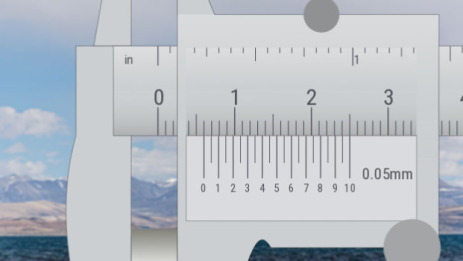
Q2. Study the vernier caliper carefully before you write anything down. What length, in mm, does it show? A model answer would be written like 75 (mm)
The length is 6.0 (mm)
